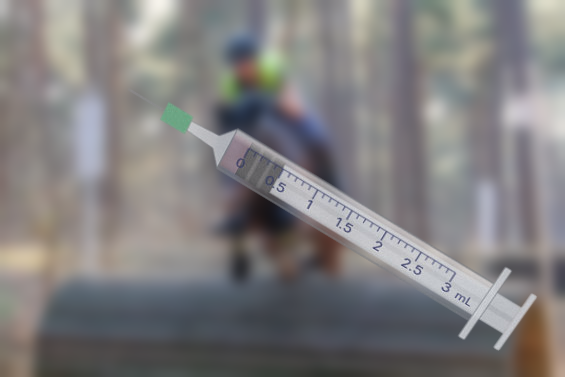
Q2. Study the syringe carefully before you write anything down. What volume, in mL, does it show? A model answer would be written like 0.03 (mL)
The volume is 0 (mL)
